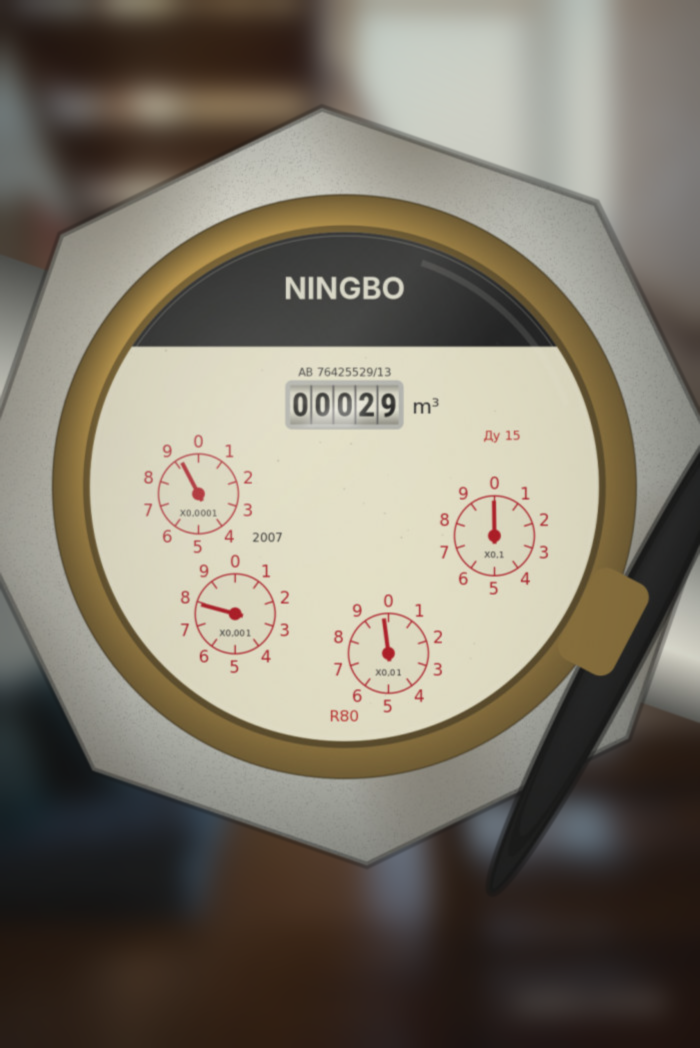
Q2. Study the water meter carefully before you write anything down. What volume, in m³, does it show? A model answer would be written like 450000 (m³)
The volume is 28.9979 (m³)
